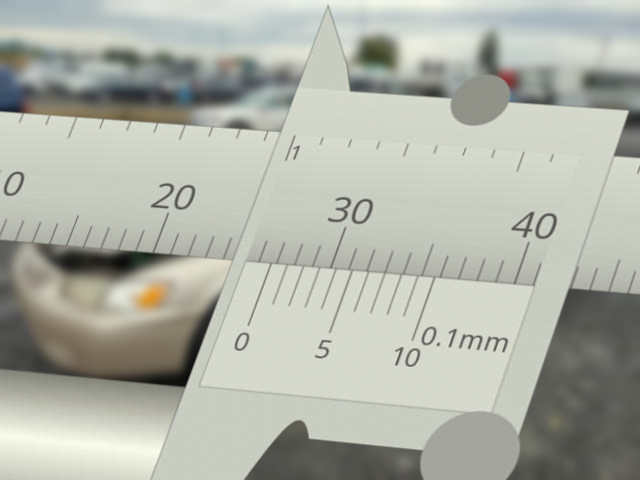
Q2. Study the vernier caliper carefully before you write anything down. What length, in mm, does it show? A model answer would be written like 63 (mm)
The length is 26.7 (mm)
